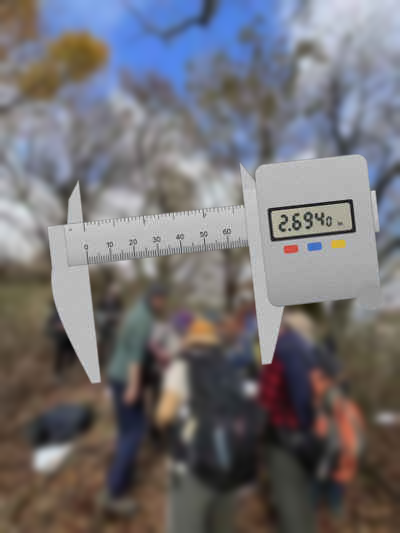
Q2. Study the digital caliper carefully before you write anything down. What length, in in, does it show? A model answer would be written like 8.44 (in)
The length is 2.6940 (in)
